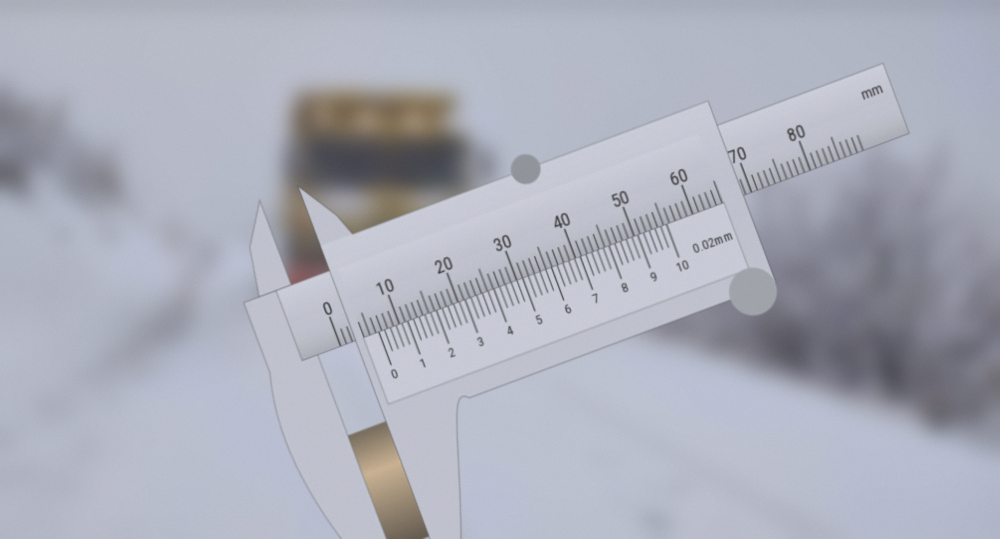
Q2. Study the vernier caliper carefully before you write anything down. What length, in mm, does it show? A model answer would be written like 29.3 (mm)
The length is 6.5 (mm)
